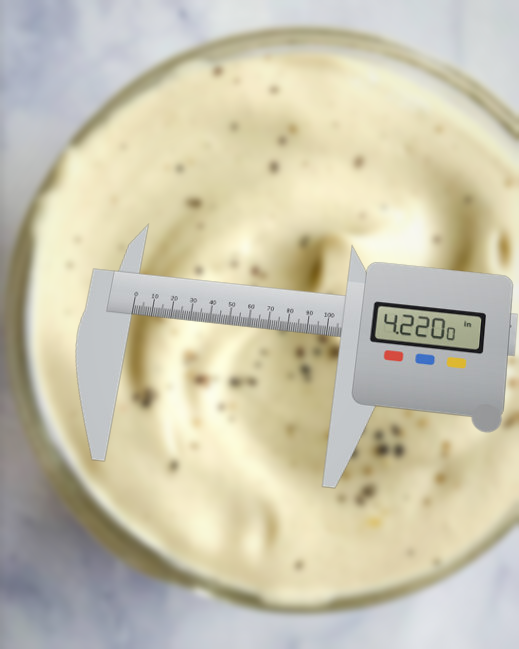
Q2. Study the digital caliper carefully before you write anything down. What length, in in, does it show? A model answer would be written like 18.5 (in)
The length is 4.2200 (in)
